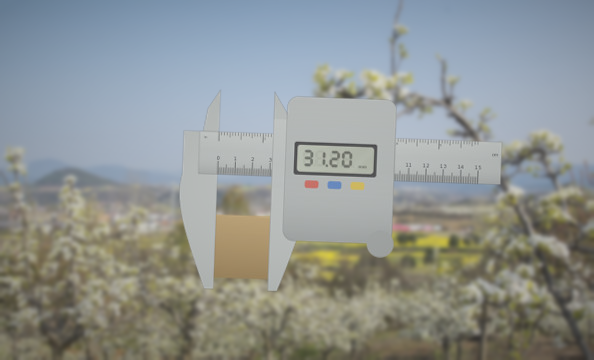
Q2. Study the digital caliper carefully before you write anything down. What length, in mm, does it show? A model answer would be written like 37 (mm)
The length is 31.20 (mm)
